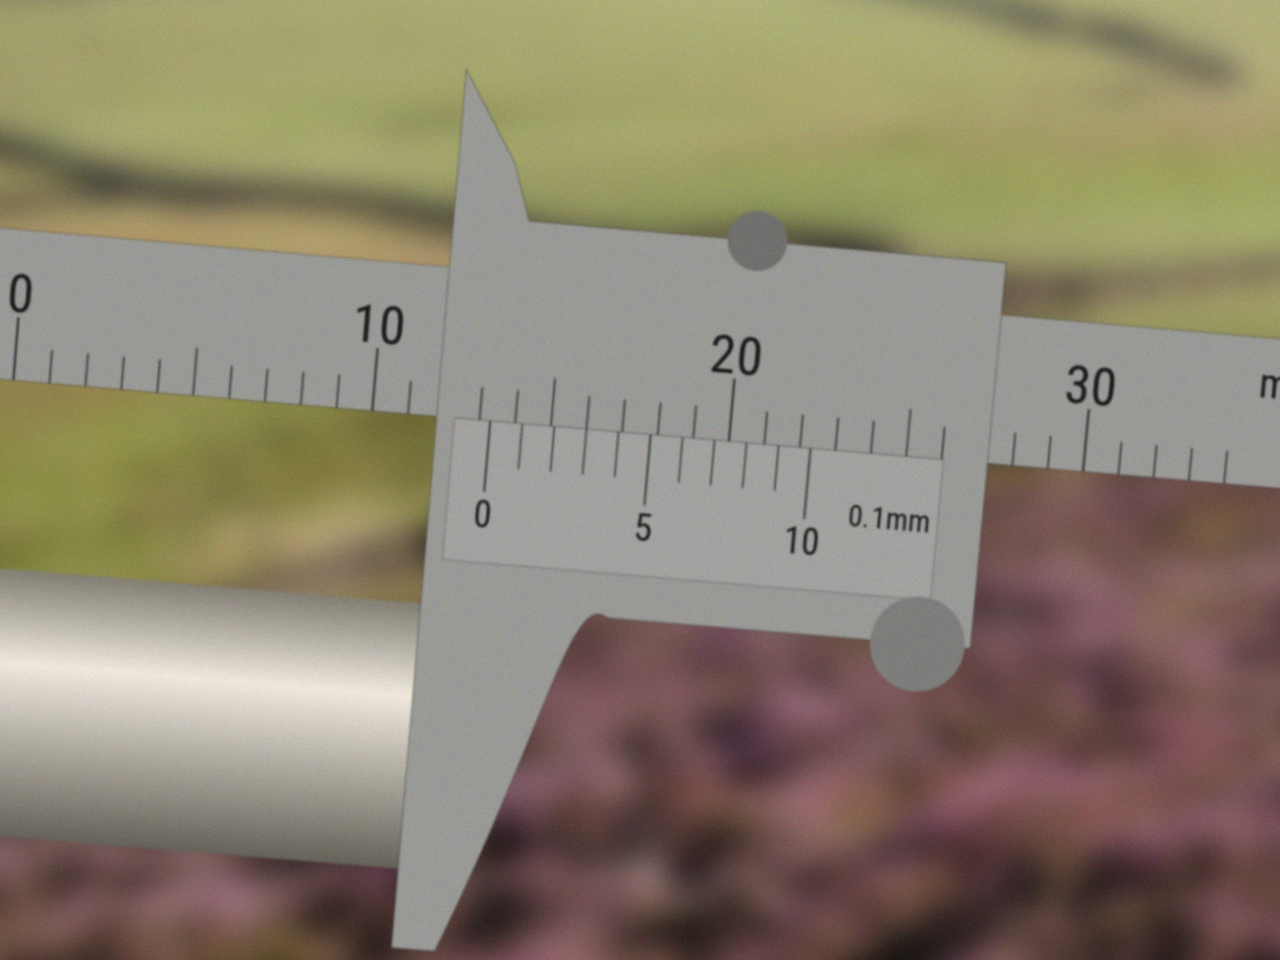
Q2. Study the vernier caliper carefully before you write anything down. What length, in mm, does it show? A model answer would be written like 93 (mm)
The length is 13.3 (mm)
